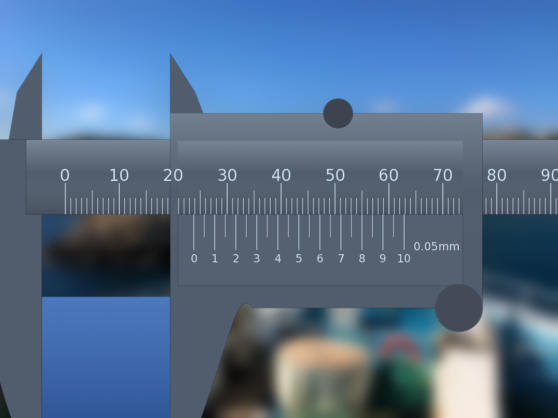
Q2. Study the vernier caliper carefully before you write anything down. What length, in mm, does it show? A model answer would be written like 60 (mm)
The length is 23.8 (mm)
